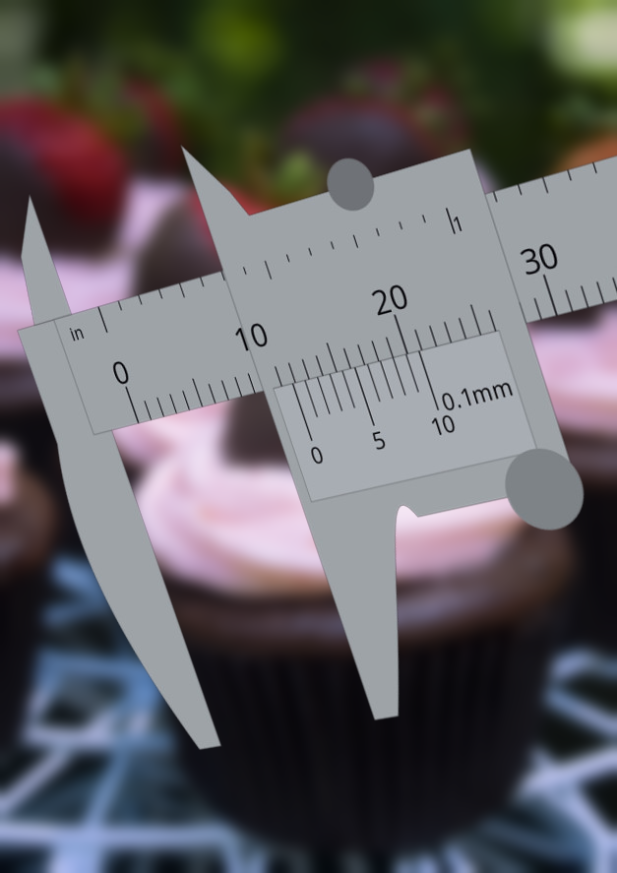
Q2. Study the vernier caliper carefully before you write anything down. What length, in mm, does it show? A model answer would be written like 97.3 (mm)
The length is 11.8 (mm)
